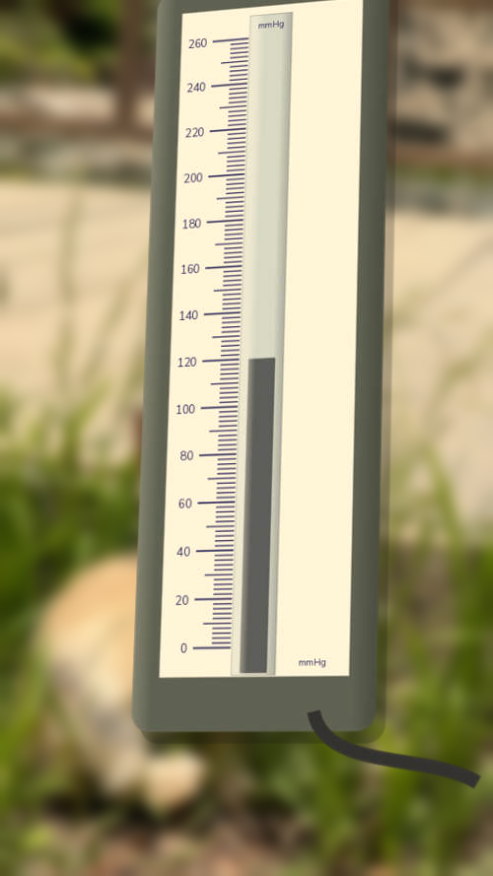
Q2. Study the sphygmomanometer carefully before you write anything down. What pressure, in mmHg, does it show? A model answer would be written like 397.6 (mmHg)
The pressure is 120 (mmHg)
